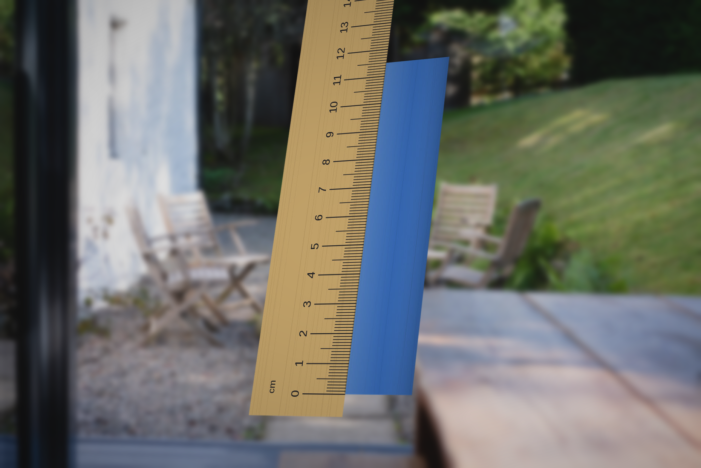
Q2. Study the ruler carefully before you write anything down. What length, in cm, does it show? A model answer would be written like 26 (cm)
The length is 11.5 (cm)
